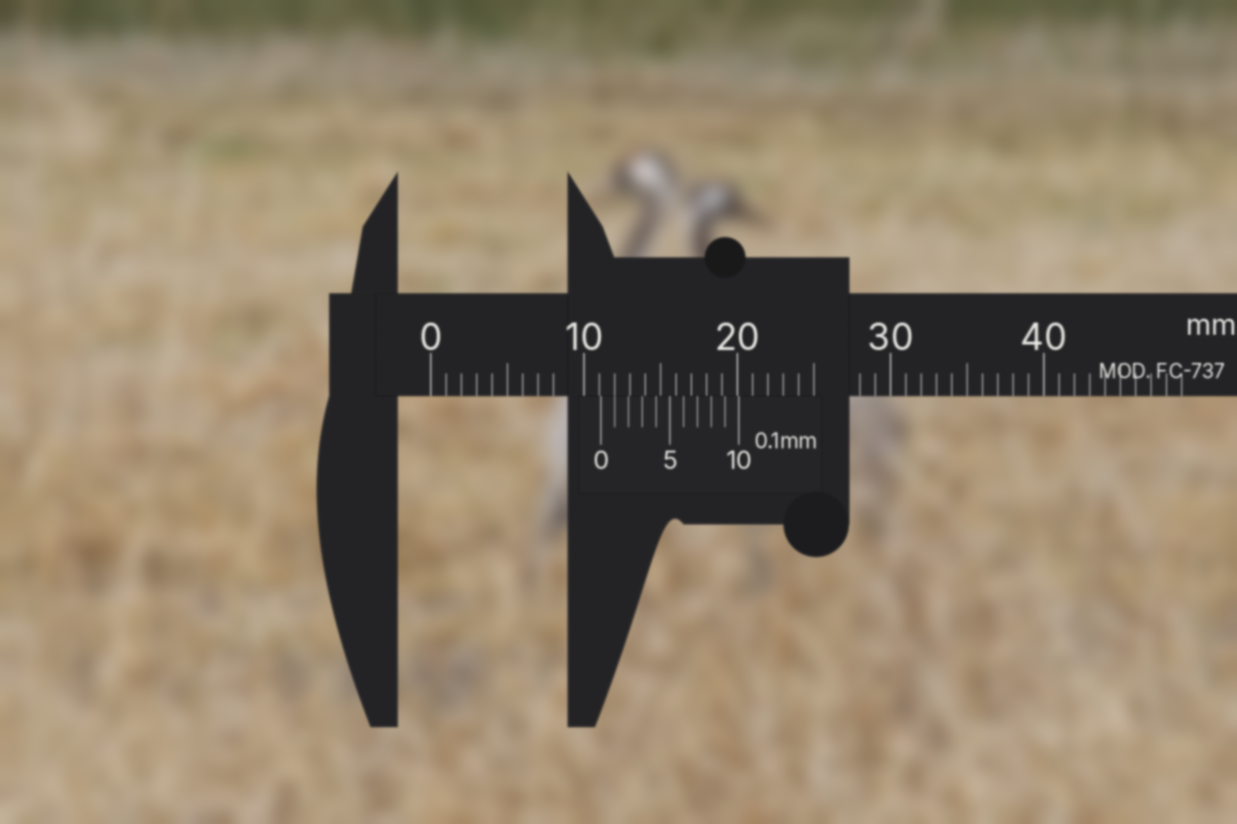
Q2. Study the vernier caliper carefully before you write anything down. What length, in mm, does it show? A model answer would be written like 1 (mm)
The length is 11.1 (mm)
